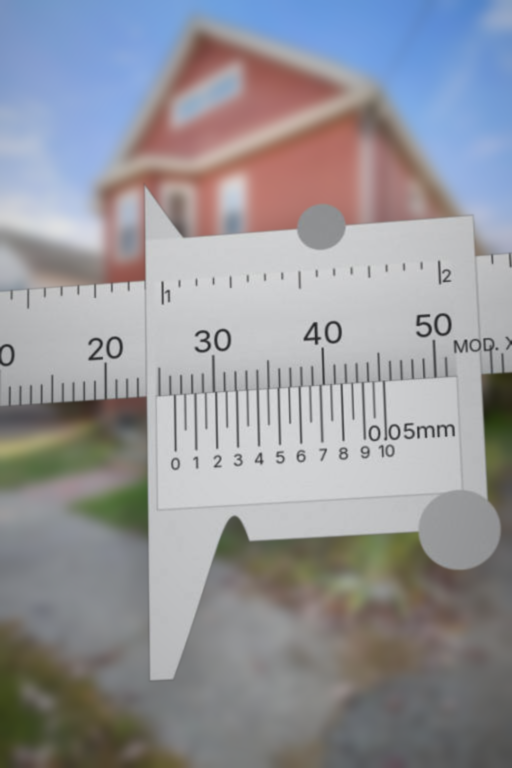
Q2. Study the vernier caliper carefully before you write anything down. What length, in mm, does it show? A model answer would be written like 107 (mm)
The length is 26.4 (mm)
